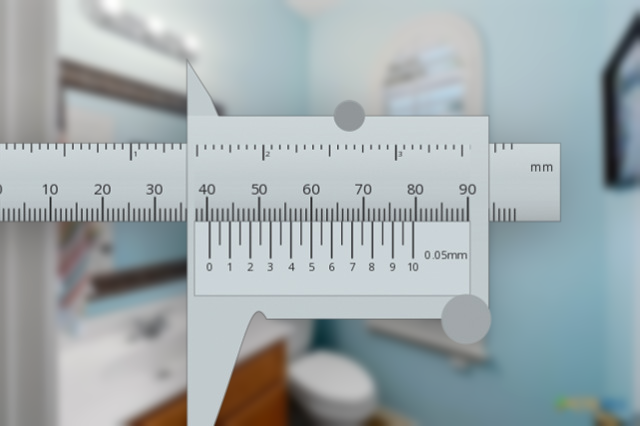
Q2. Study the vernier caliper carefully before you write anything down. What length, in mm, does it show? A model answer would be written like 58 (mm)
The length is 40.5 (mm)
